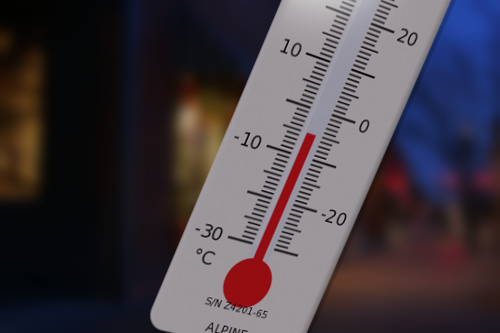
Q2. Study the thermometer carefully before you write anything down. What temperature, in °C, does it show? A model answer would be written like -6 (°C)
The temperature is -5 (°C)
